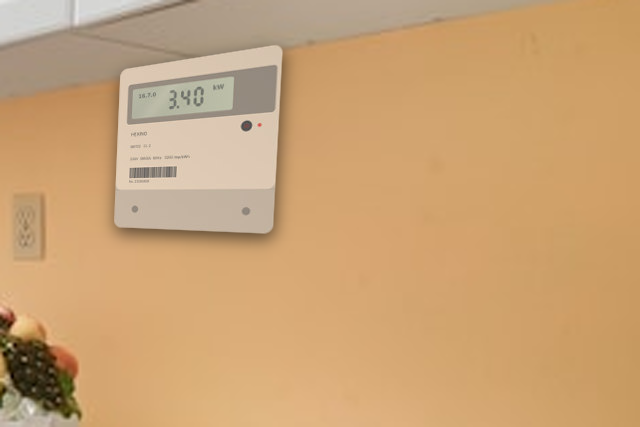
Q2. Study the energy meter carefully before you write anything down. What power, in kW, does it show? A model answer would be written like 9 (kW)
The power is 3.40 (kW)
